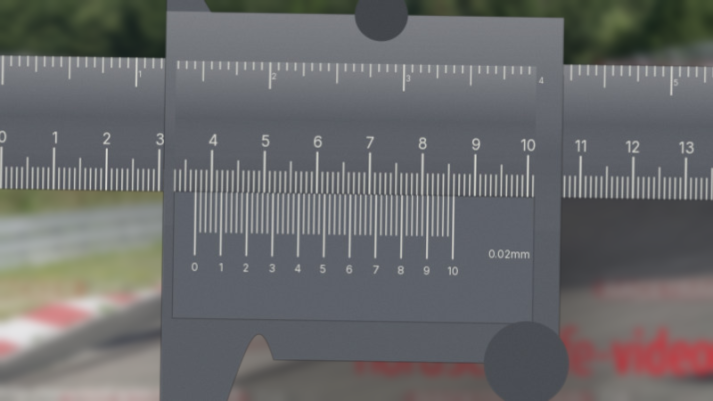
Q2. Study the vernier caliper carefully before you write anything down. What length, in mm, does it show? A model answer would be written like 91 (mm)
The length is 37.0 (mm)
